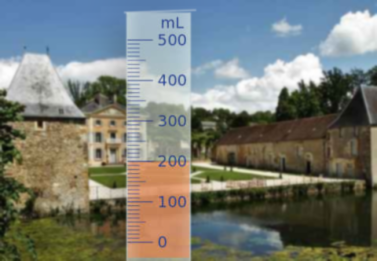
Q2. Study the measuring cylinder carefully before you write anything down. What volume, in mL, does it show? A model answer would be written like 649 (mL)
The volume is 200 (mL)
